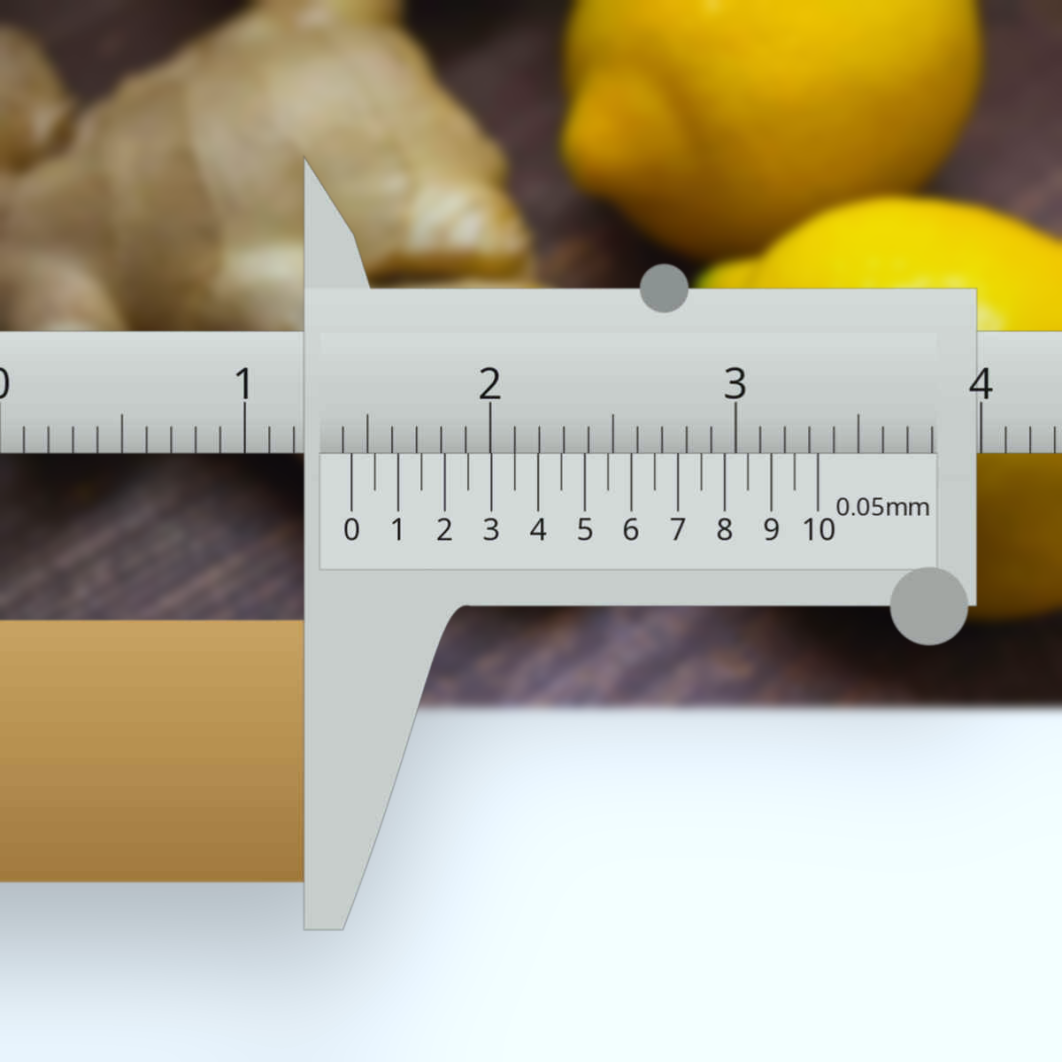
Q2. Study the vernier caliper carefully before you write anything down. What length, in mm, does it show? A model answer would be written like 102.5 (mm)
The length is 14.35 (mm)
